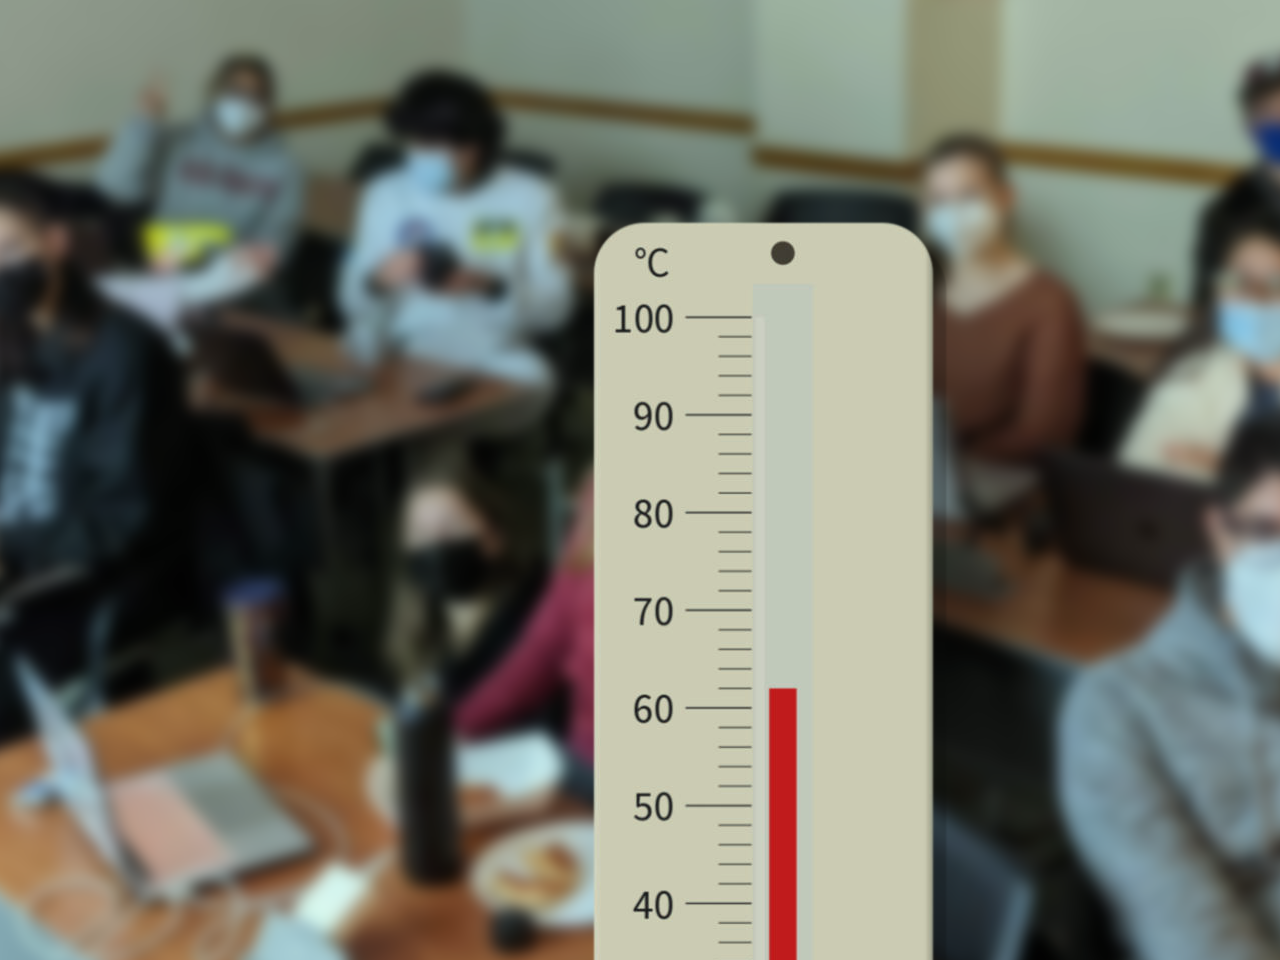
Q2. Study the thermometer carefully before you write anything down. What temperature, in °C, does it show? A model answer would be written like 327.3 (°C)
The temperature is 62 (°C)
